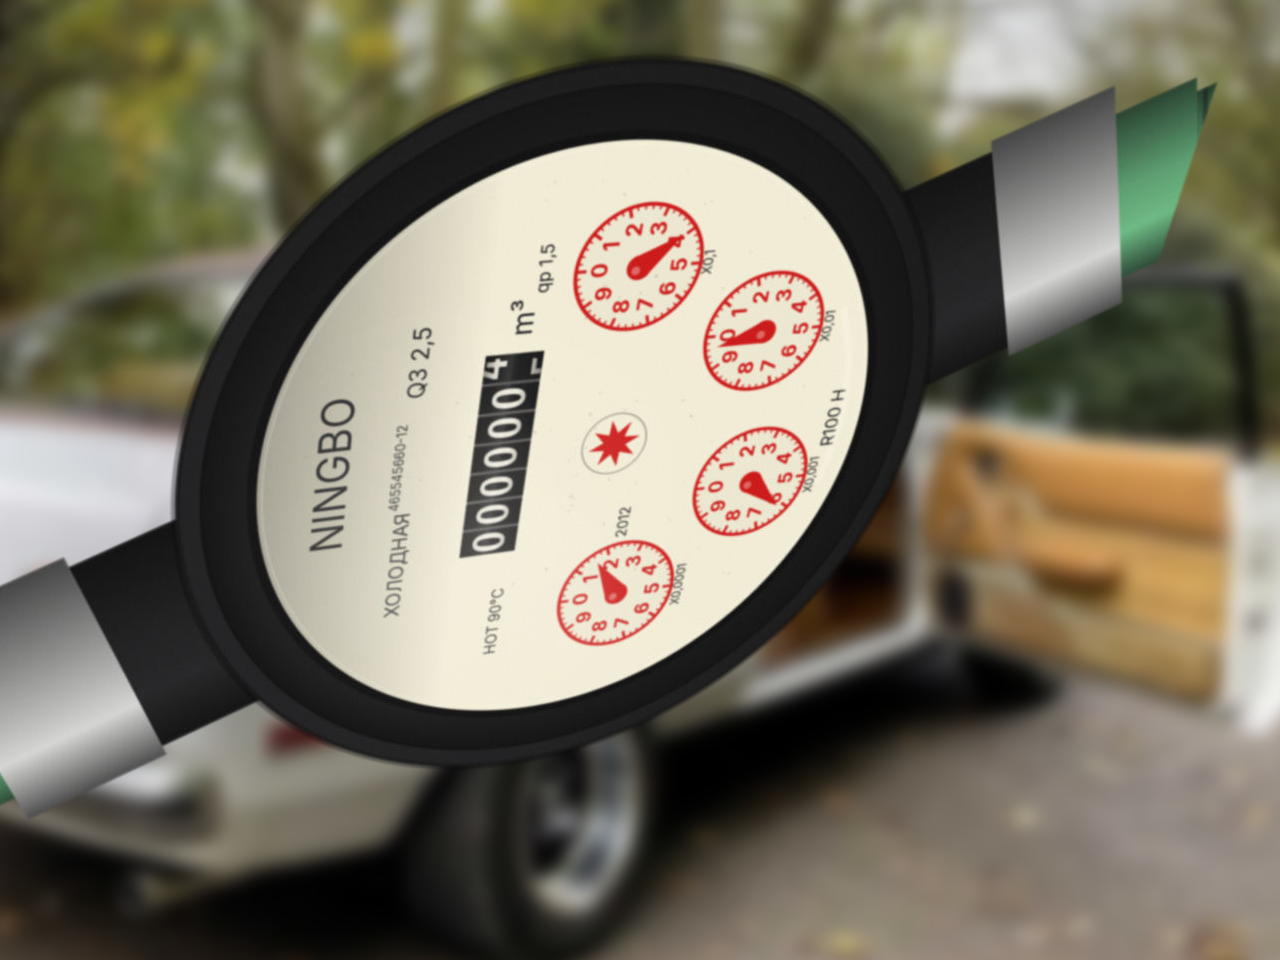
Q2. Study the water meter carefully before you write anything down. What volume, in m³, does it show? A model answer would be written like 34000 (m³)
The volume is 4.3961 (m³)
